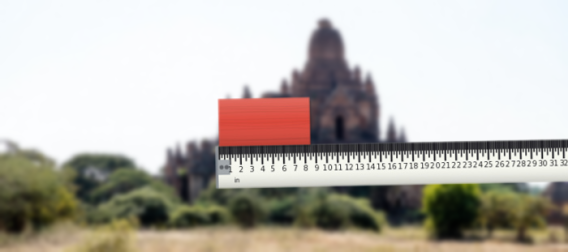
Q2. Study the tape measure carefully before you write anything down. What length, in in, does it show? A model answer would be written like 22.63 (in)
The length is 8.5 (in)
